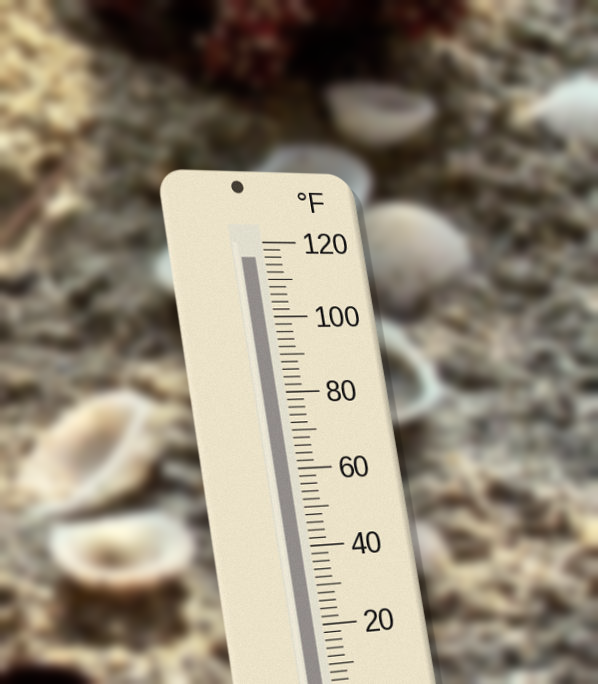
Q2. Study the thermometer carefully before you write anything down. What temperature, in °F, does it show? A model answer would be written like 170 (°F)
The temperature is 116 (°F)
